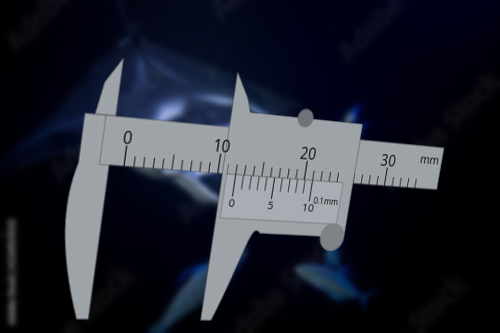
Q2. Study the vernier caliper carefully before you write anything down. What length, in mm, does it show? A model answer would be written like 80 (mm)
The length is 12.0 (mm)
